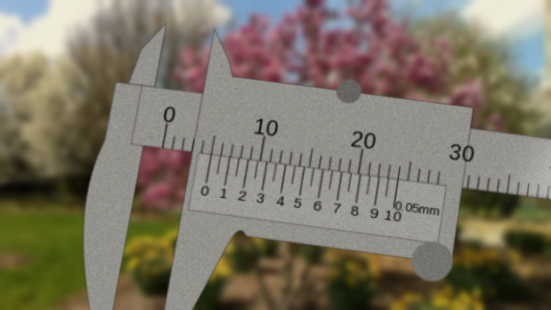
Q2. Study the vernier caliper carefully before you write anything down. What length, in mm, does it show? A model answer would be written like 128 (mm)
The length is 5.0 (mm)
